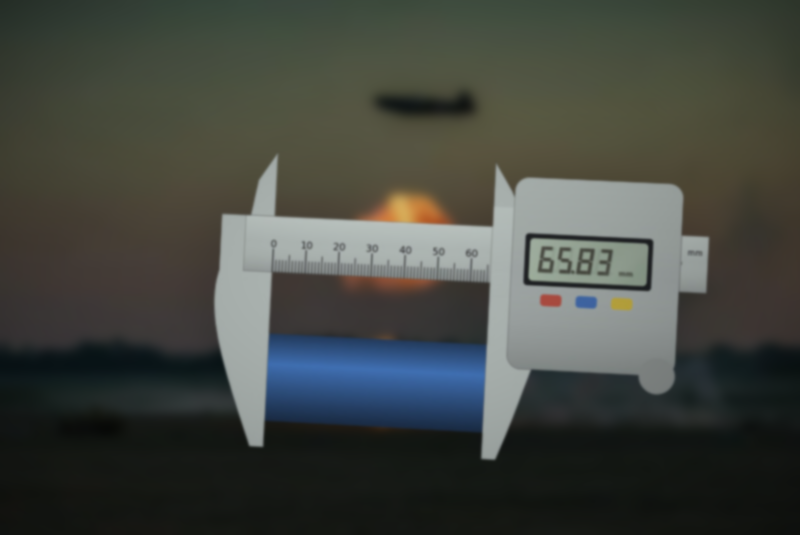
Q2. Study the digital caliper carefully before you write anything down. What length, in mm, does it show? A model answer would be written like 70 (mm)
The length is 65.83 (mm)
